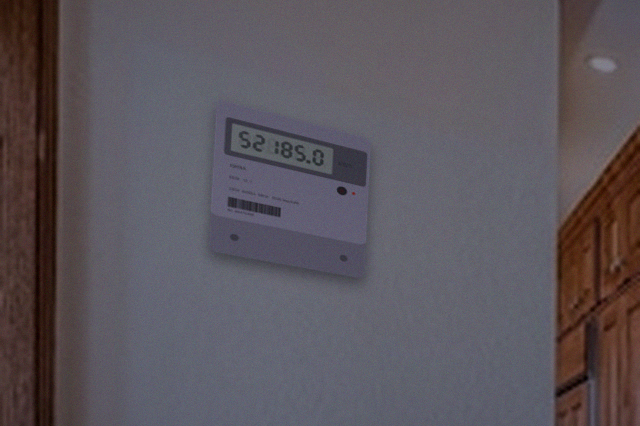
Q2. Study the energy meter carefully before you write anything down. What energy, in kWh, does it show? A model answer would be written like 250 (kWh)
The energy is 52185.0 (kWh)
